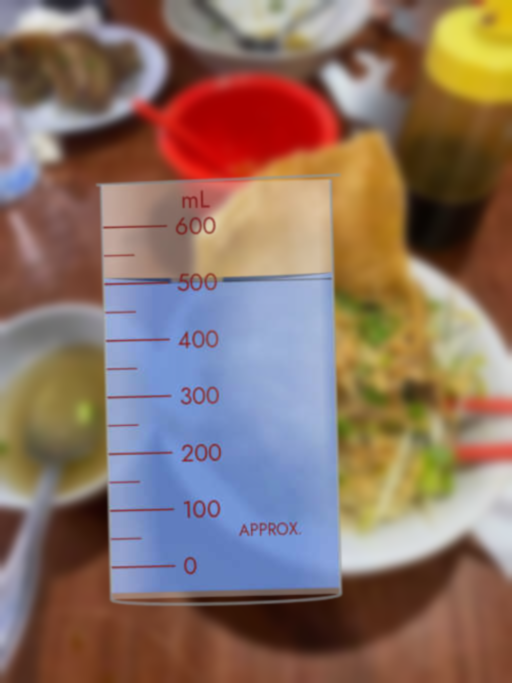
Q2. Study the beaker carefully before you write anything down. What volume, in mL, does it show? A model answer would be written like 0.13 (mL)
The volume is 500 (mL)
